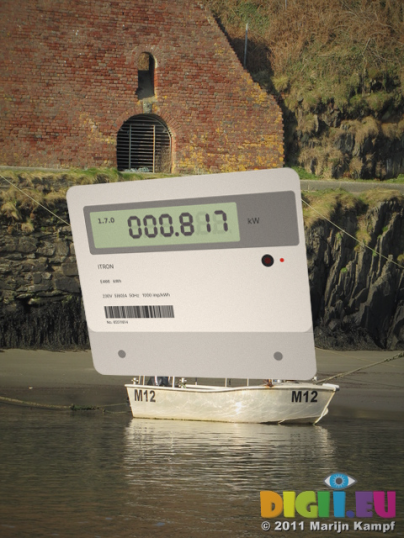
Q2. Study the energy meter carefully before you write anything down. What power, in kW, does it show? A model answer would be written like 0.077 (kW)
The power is 0.817 (kW)
